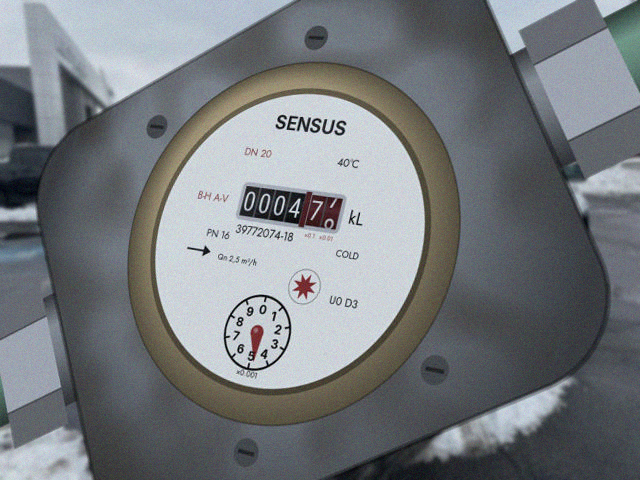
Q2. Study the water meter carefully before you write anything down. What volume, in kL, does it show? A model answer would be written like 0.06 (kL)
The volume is 4.774 (kL)
